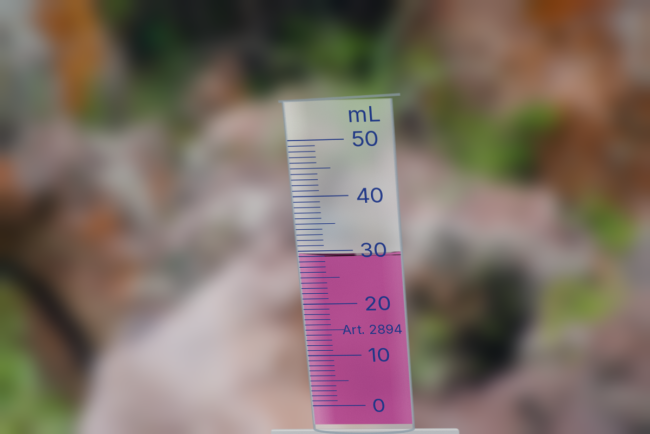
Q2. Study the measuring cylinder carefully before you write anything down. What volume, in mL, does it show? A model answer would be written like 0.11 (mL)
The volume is 29 (mL)
